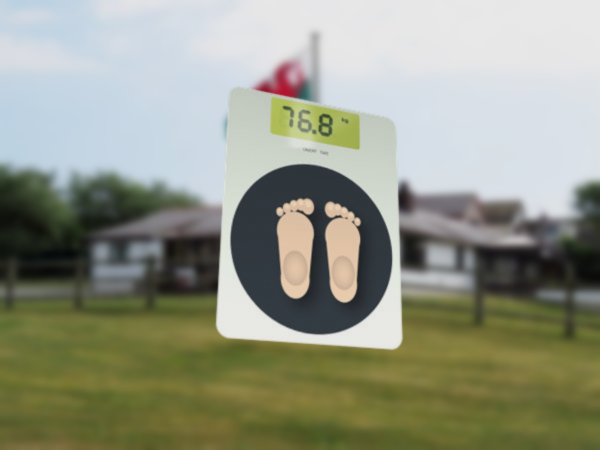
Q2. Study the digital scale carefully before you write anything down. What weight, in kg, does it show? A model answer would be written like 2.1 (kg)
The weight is 76.8 (kg)
